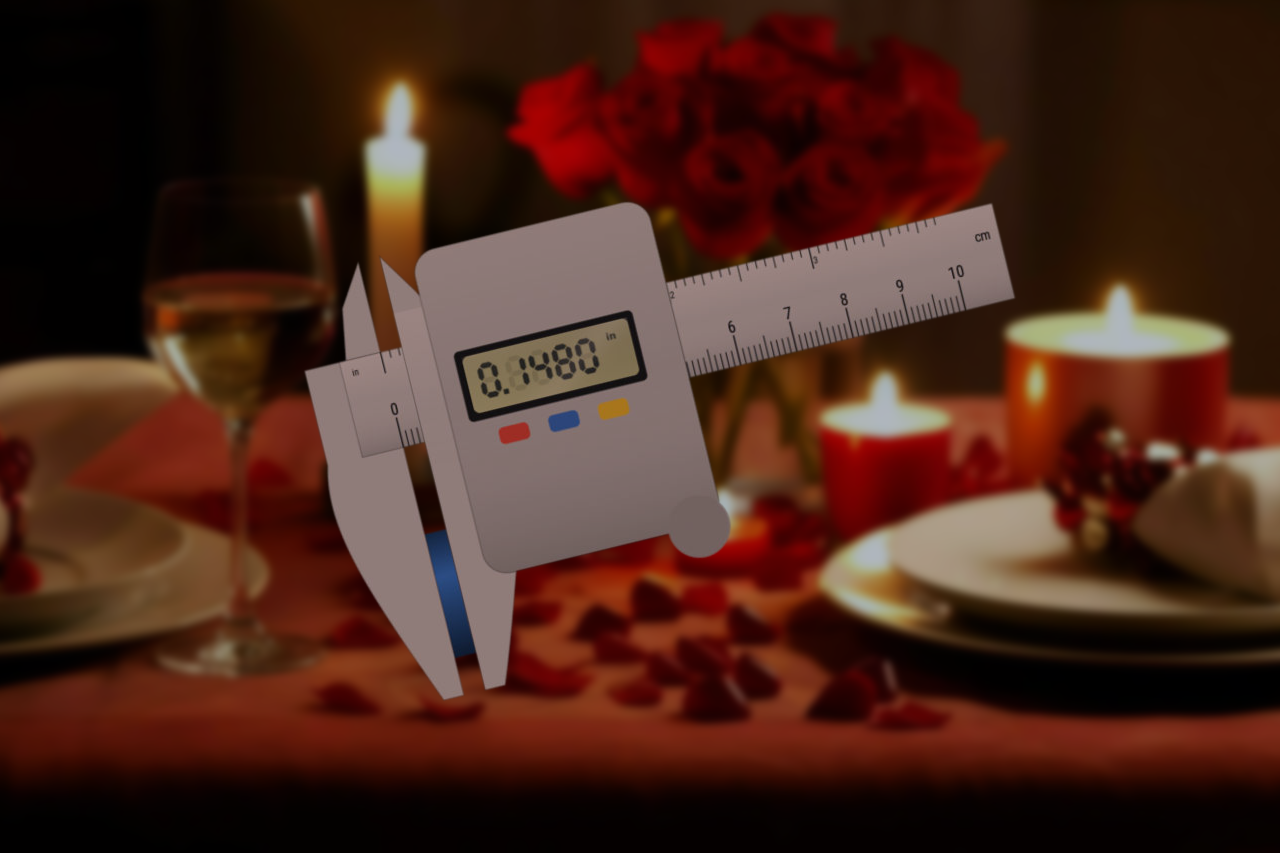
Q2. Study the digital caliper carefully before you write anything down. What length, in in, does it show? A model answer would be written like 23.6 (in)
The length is 0.1480 (in)
